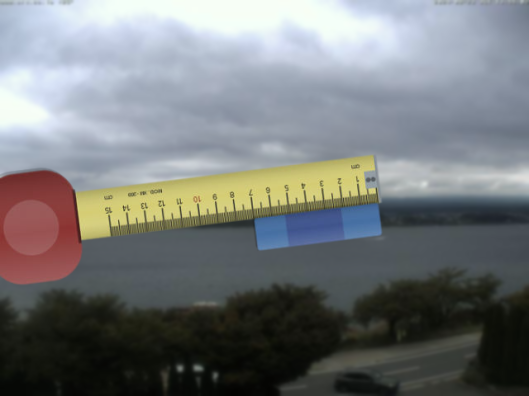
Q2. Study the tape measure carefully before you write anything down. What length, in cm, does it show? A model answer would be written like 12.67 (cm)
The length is 7 (cm)
